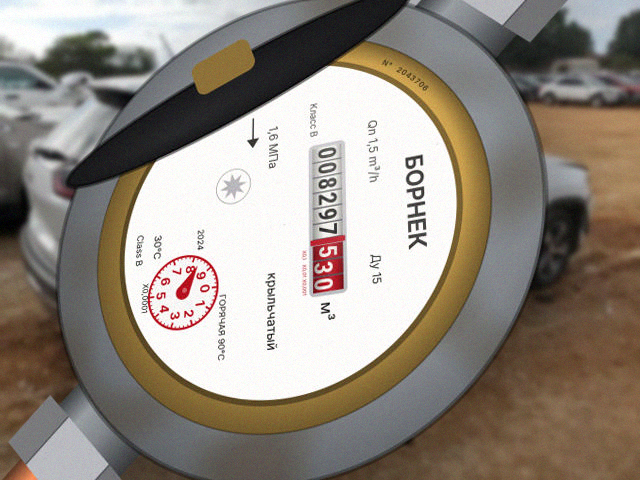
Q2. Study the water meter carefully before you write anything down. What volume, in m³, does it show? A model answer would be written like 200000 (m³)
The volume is 8297.5298 (m³)
